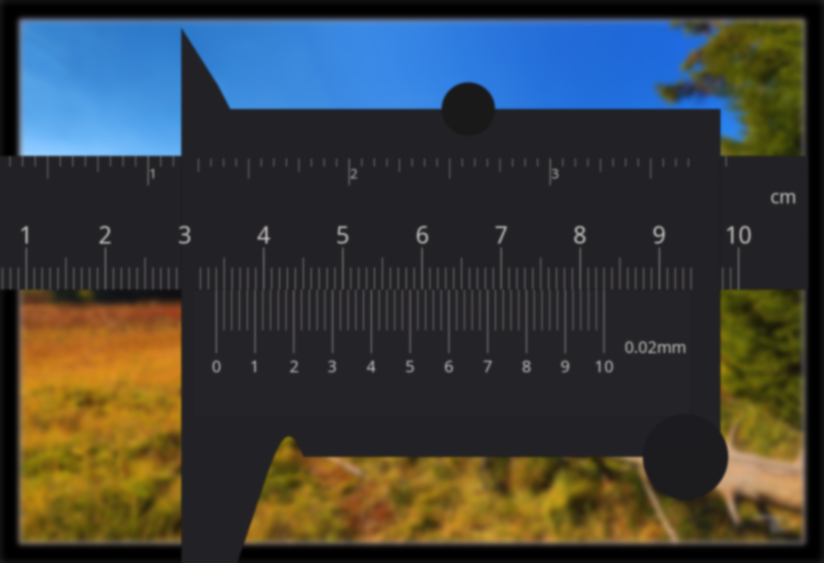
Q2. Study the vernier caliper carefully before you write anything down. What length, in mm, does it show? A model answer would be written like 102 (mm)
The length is 34.0 (mm)
